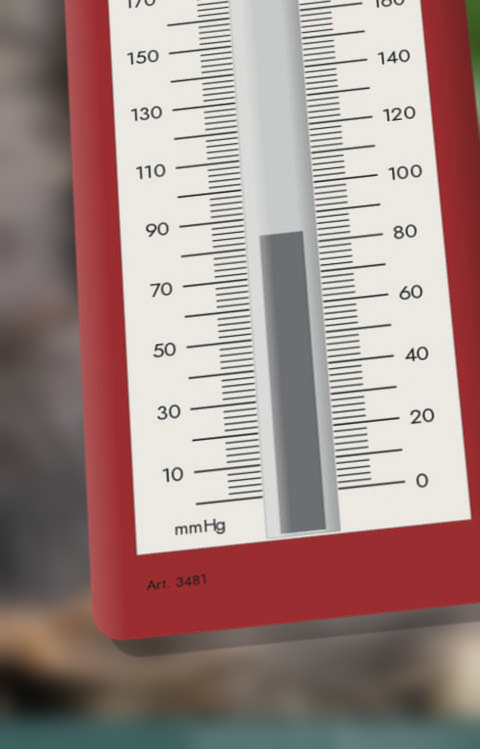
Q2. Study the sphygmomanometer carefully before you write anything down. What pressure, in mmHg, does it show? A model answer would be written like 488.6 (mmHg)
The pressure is 84 (mmHg)
